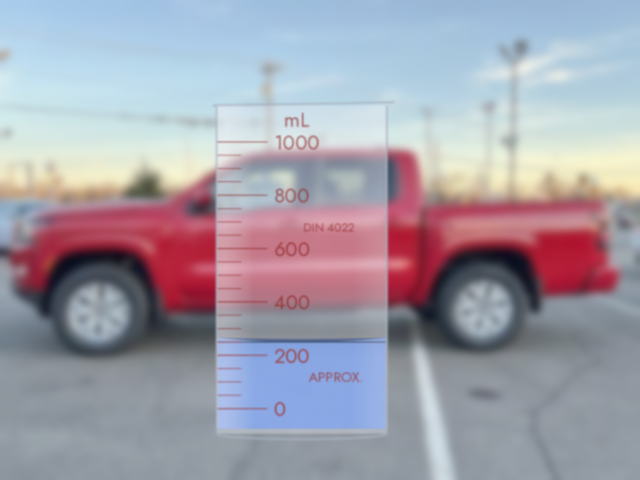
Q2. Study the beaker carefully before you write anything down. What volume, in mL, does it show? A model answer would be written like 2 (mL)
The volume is 250 (mL)
